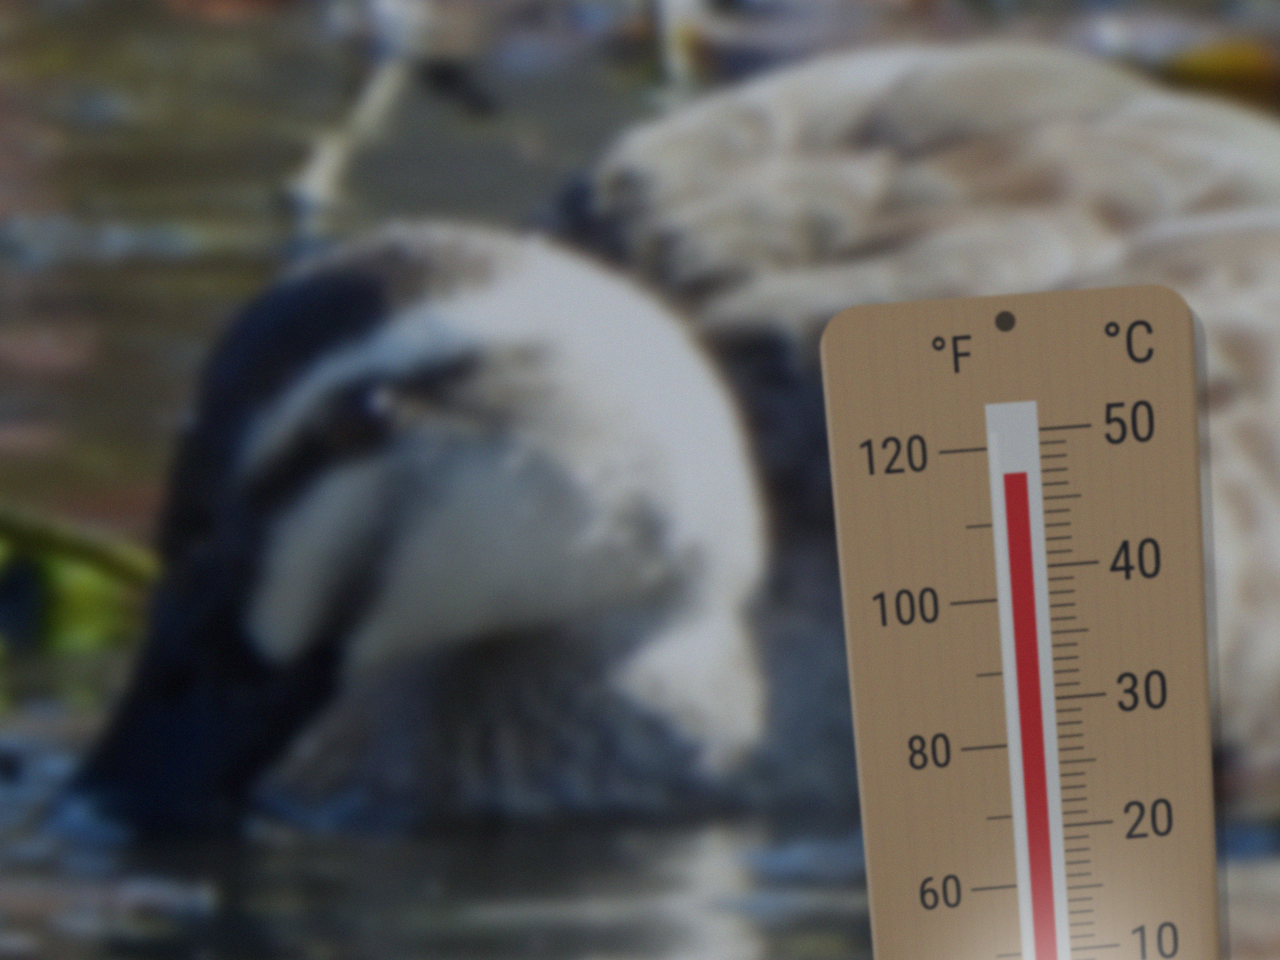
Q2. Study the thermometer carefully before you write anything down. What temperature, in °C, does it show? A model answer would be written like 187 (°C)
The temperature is 47 (°C)
